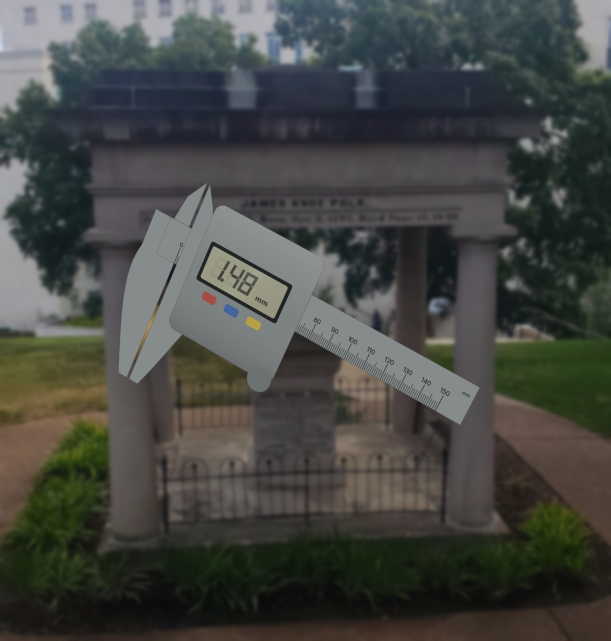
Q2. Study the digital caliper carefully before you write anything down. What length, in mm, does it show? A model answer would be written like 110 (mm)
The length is 1.48 (mm)
